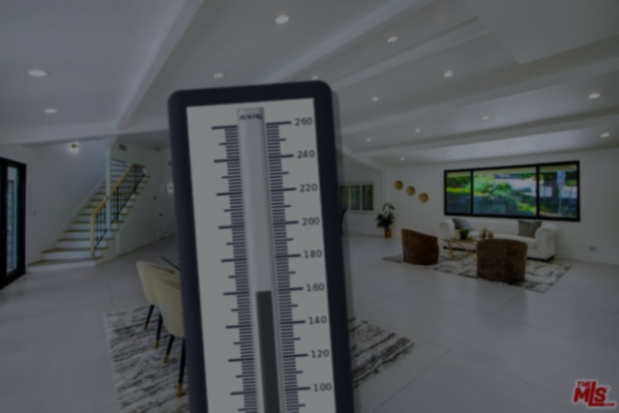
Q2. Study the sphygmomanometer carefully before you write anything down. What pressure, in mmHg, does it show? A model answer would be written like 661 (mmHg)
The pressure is 160 (mmHg)
